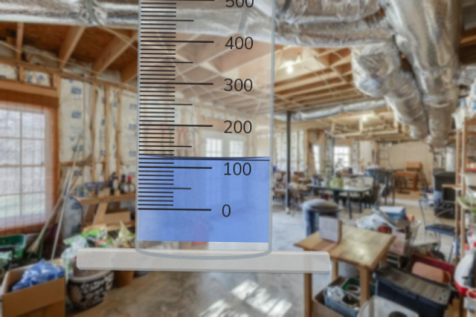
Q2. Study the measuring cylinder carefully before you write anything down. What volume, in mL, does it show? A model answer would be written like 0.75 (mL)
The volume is 120 (mL)
